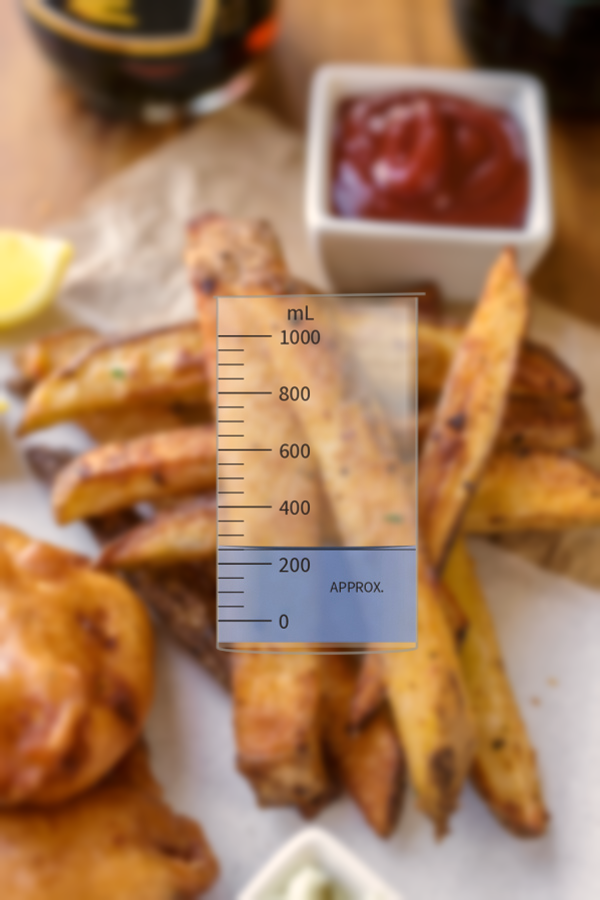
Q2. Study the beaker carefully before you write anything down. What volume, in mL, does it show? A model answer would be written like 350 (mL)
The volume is 250 (mL)
